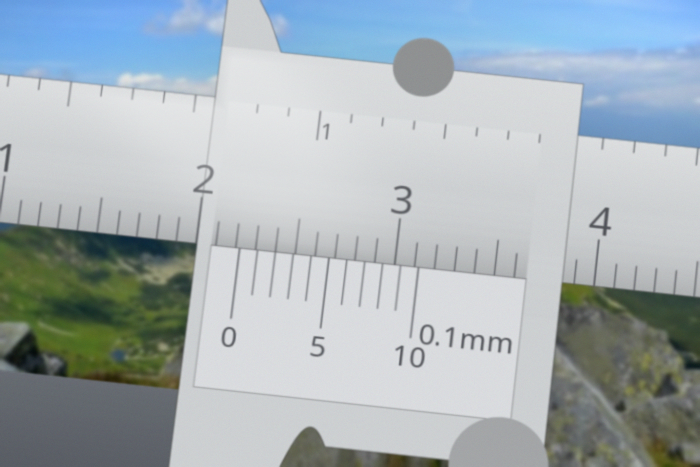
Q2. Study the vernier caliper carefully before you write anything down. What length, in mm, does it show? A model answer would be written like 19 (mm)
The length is 22.2 (mm)
